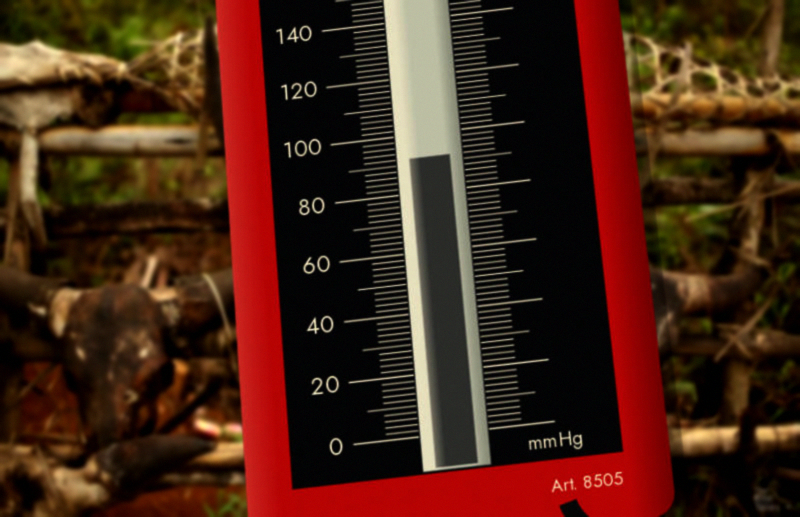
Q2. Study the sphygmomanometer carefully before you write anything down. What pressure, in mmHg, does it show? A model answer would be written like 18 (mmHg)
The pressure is 92 (mmHg)
